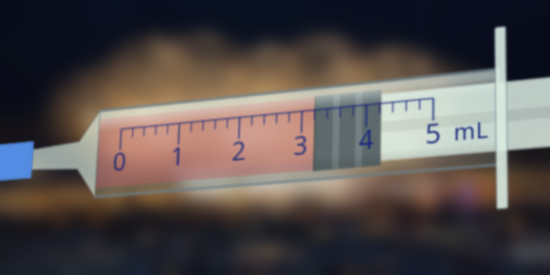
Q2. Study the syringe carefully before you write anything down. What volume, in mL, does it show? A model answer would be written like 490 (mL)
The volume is 3.2 (mL)
